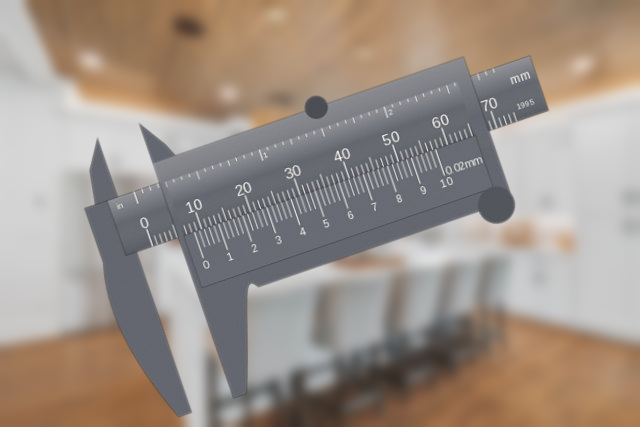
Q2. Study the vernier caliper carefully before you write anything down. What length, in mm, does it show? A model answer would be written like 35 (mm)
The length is 8.5 (mm)
